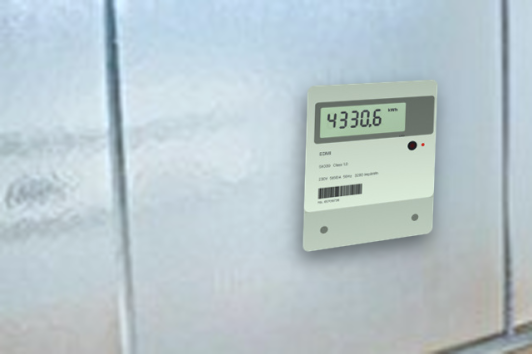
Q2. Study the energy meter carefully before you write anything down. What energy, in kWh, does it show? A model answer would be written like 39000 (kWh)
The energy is 4330.6 (kWh)
